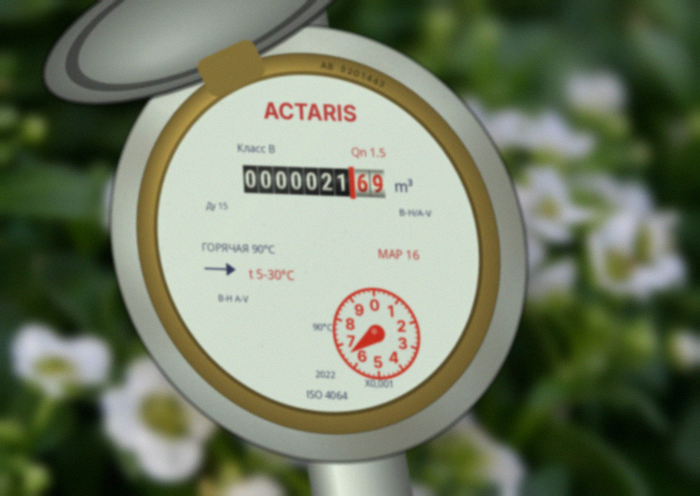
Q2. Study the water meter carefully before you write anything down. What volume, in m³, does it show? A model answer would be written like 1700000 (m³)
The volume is 21.696 (m³)
